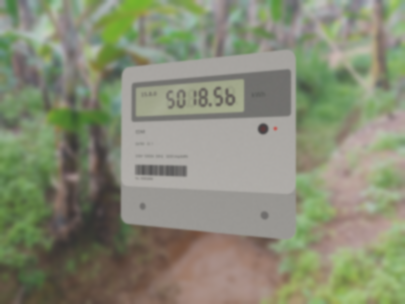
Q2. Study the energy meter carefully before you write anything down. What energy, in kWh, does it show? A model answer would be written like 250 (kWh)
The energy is 5018.56 (kWh)
